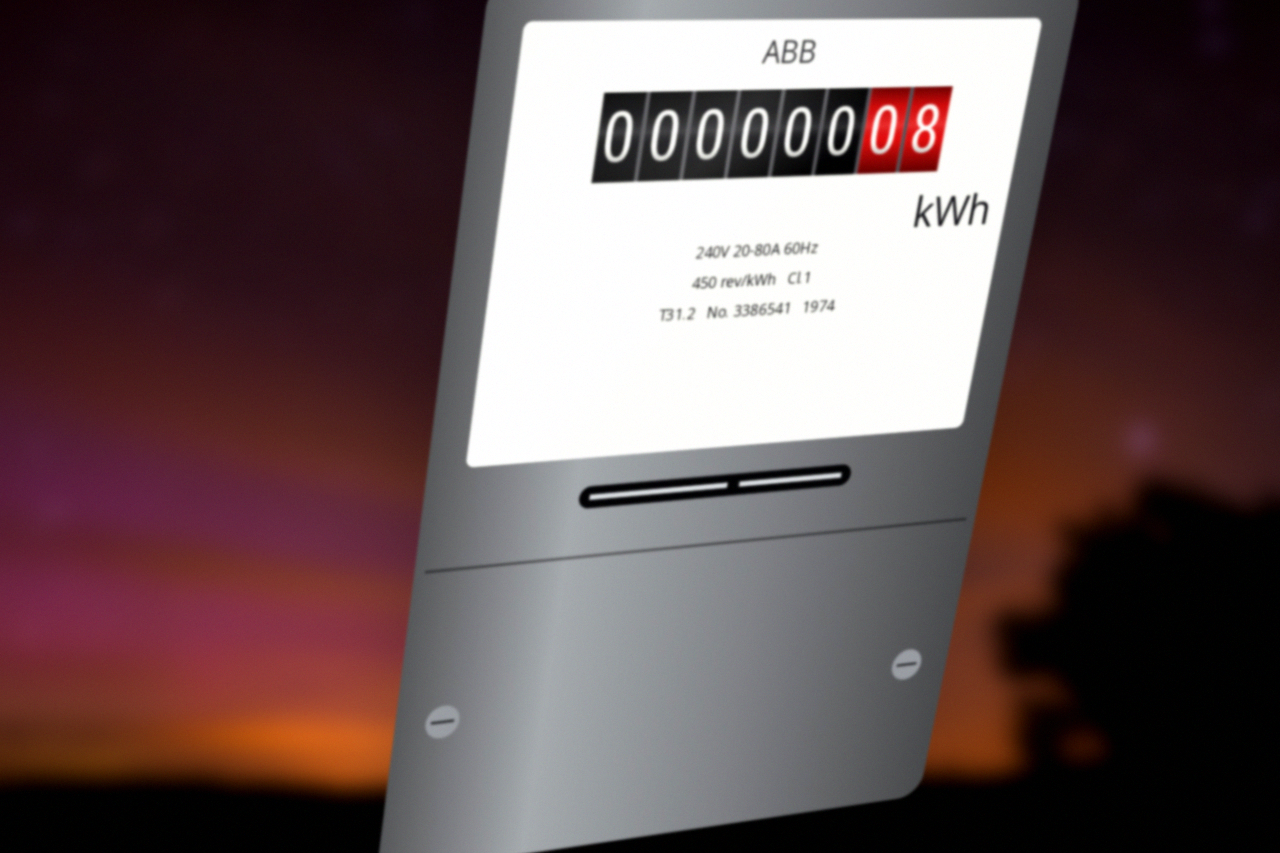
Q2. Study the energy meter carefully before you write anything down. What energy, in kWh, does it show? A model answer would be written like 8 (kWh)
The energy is 0.08 (kWh)
